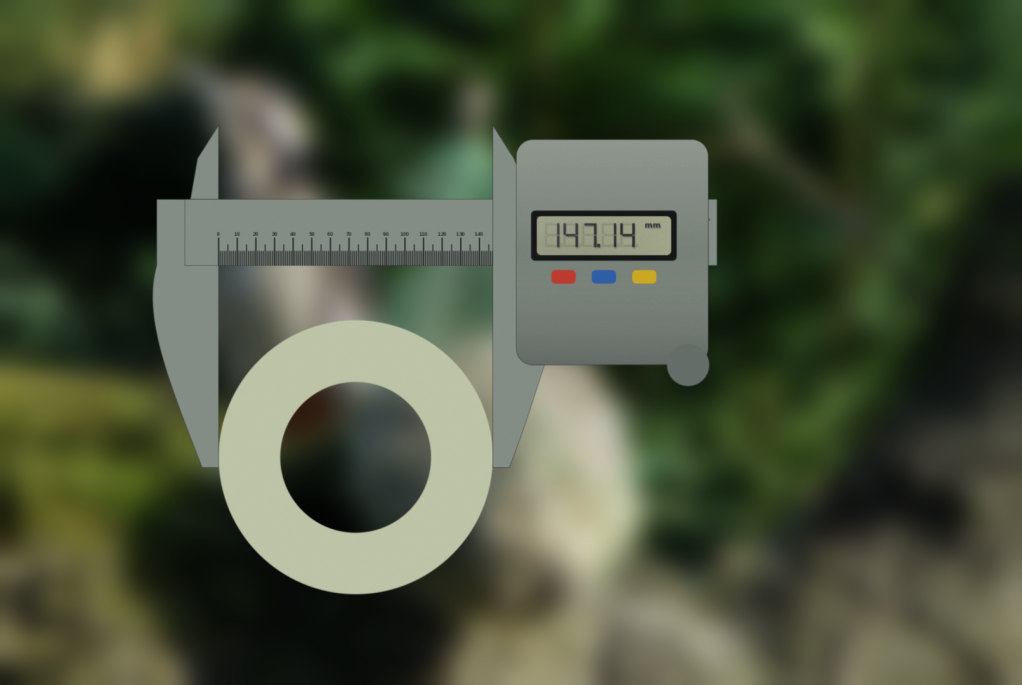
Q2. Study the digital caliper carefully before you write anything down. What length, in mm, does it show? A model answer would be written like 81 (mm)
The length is 147.14 (mm)
